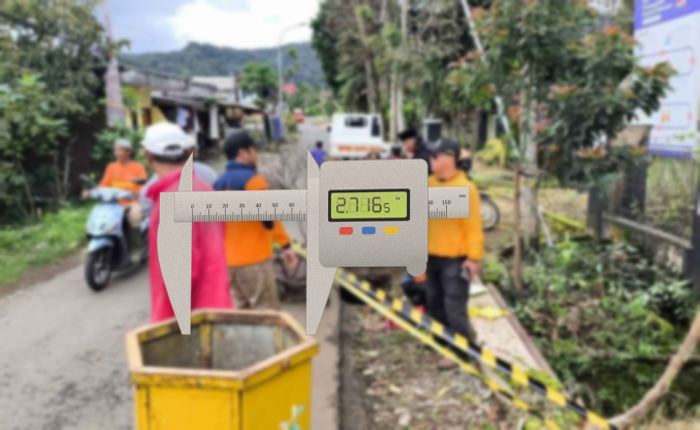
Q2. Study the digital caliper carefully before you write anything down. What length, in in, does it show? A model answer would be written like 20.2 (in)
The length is 2.7165 (in)
